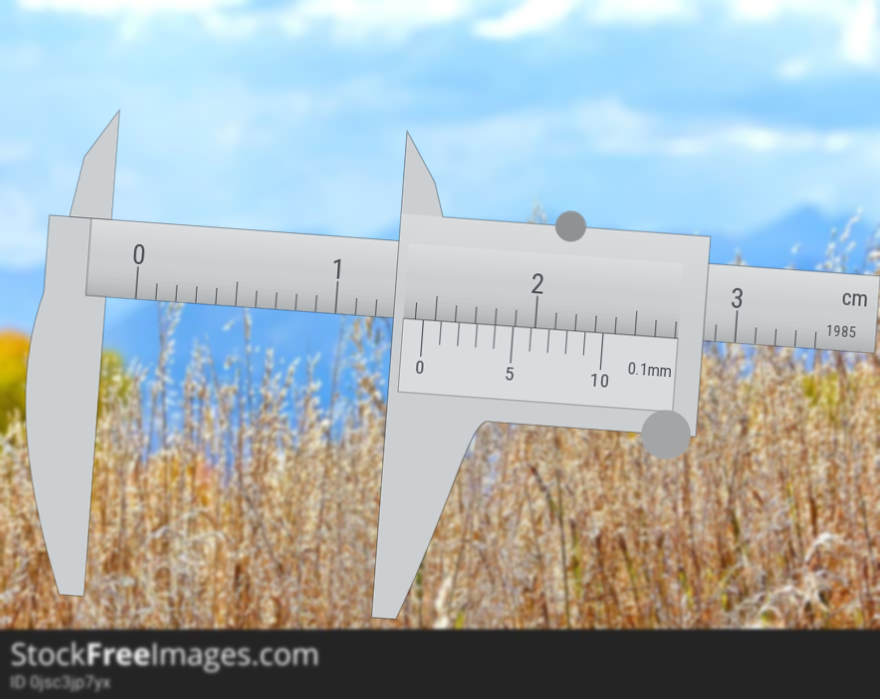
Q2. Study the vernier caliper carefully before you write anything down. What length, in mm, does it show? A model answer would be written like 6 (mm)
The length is 14.4 (mm)
